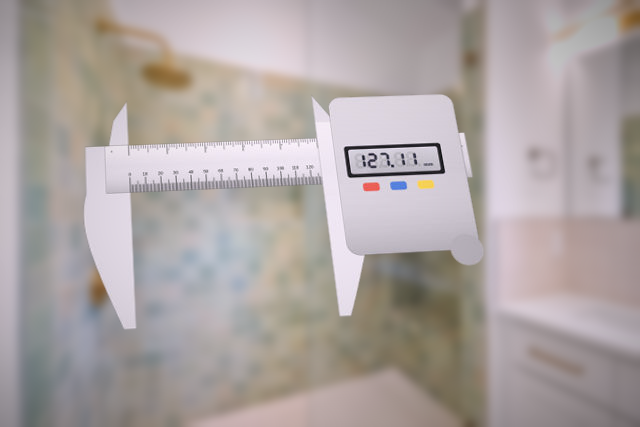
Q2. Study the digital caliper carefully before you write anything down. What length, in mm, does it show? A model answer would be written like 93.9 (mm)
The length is 127.11 (mm)
